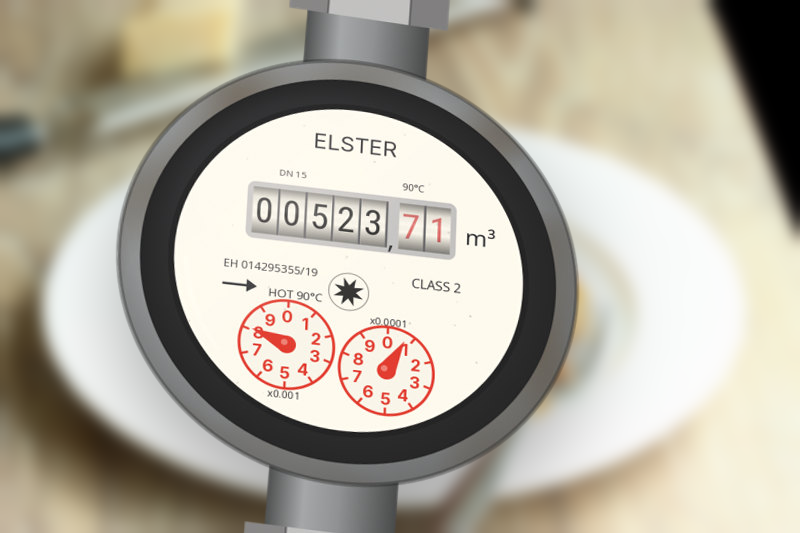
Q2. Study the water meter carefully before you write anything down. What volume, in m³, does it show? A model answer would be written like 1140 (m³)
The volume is 523.7180 (m³)
